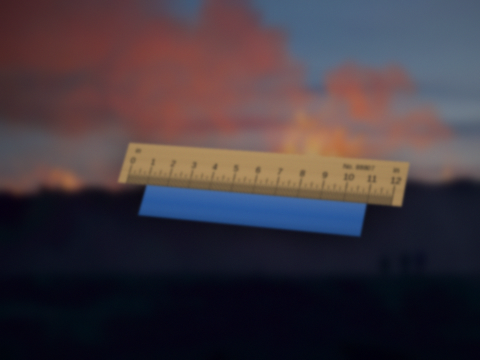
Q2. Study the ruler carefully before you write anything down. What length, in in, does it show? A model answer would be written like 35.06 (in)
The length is 10 (in)
